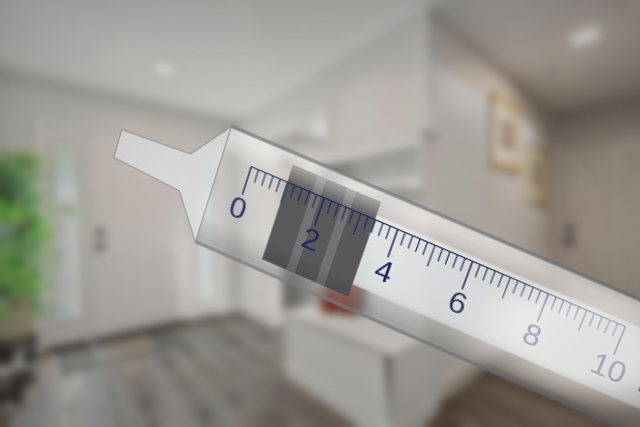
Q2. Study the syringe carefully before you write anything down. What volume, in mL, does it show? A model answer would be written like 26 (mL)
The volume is 1 (mL)
